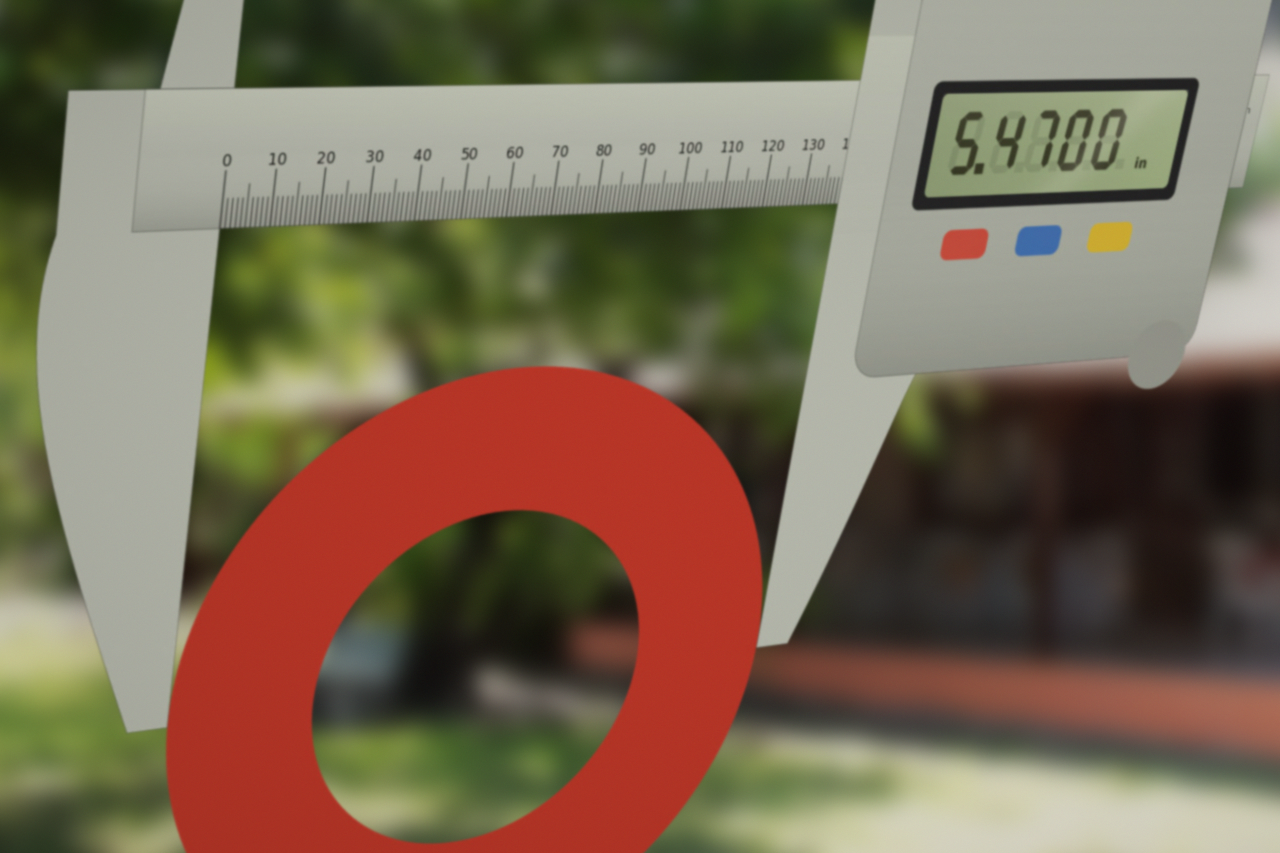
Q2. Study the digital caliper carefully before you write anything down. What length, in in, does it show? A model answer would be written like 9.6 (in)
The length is 5.4700 (in)
